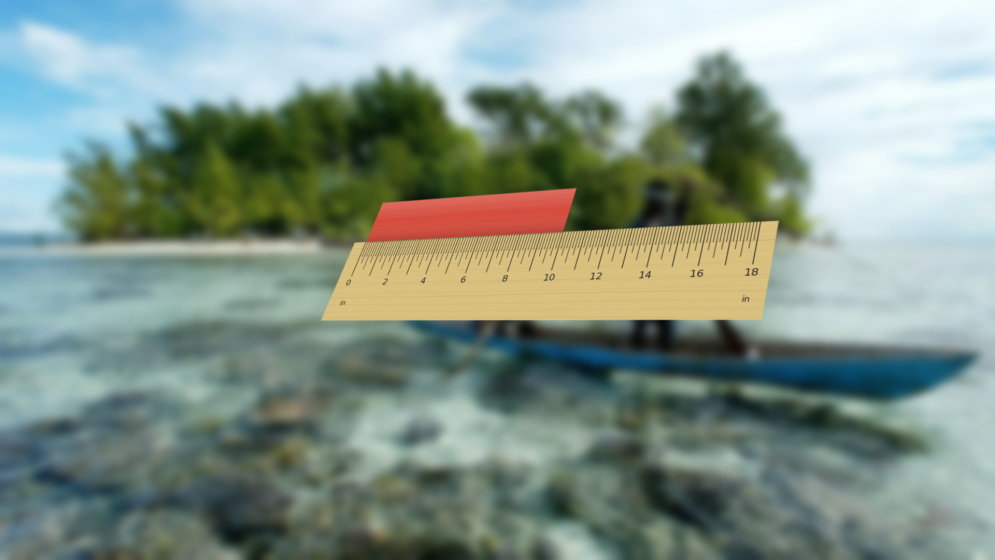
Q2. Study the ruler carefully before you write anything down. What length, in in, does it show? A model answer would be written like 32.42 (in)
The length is 10 (in)
